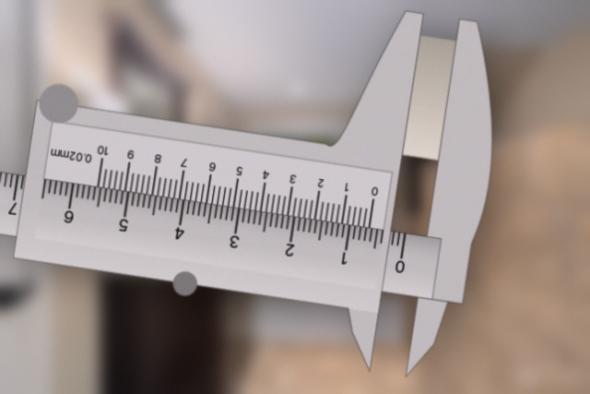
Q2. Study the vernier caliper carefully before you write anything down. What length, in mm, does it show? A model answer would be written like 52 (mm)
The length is 6.5 (mm)
